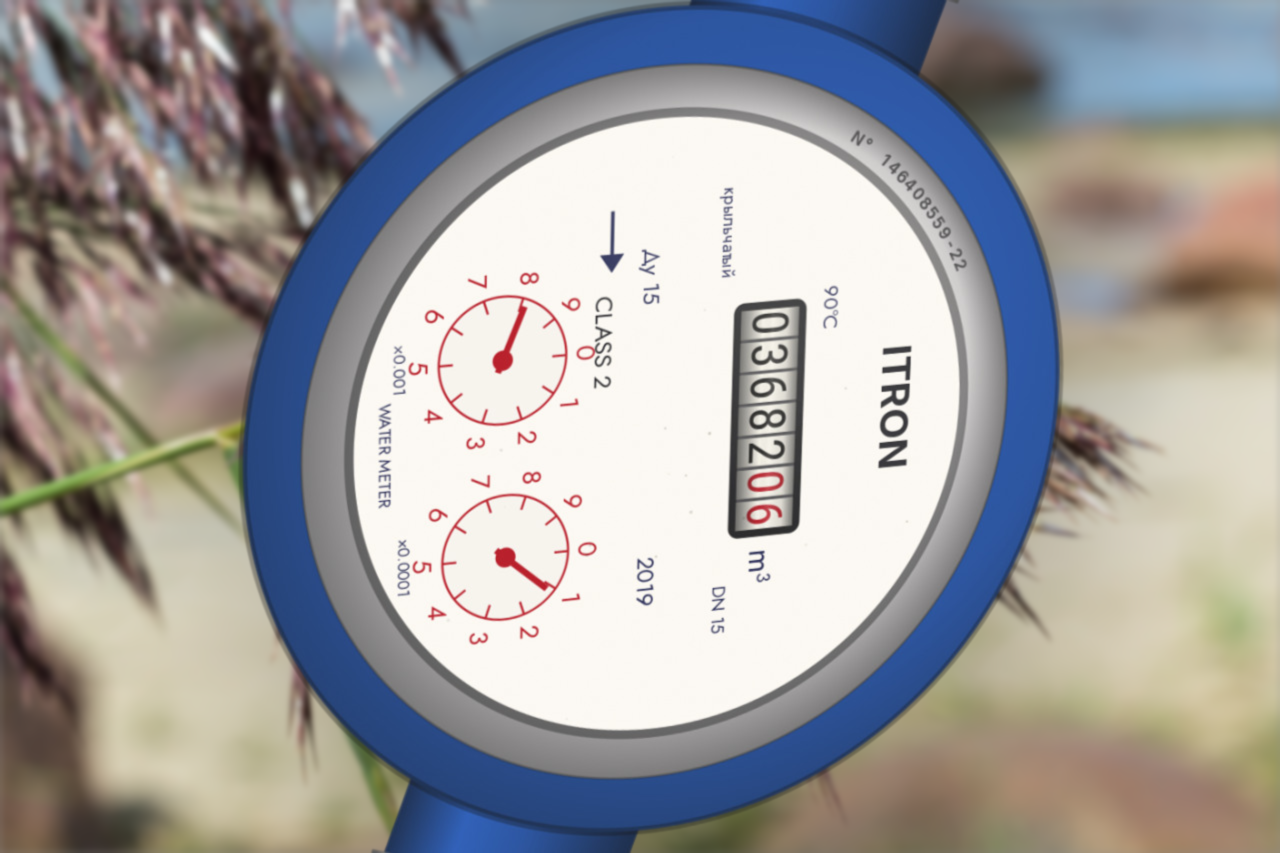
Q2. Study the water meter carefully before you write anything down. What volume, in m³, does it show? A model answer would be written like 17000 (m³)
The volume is 3682.0681 (m³)
